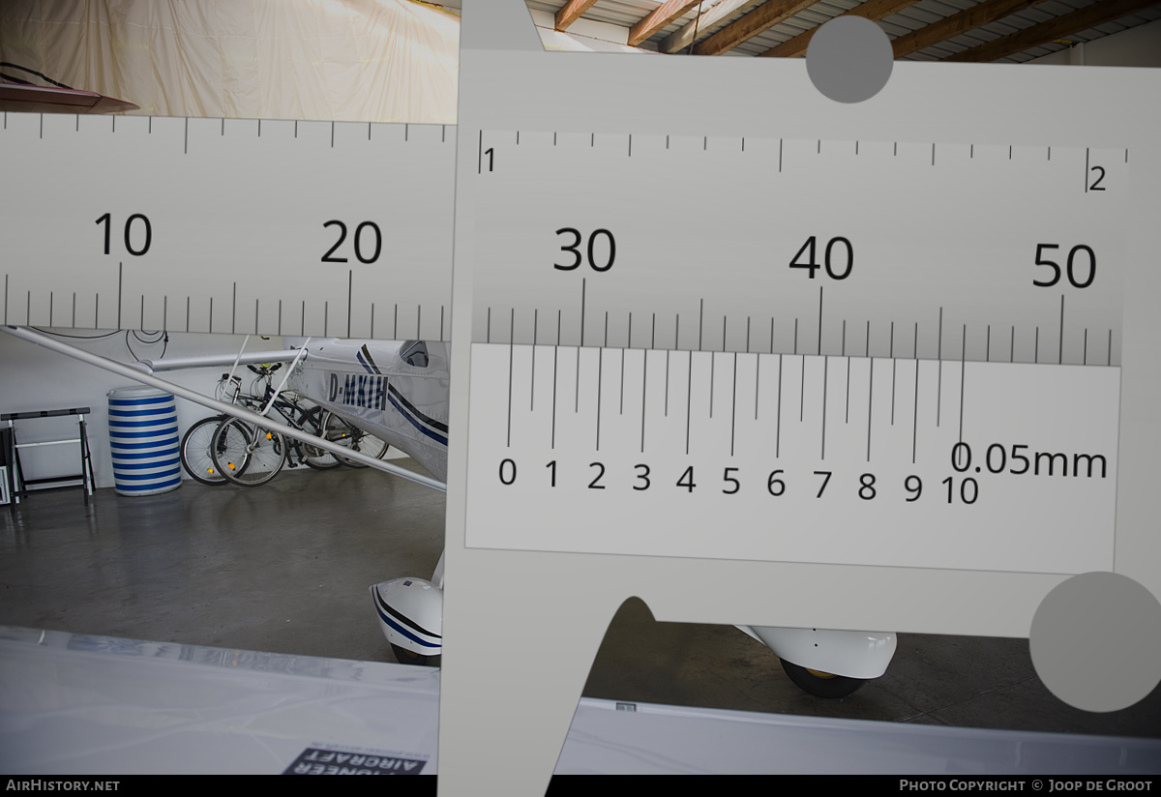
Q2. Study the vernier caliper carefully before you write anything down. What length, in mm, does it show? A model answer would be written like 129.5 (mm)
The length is 27.00 (mm)
